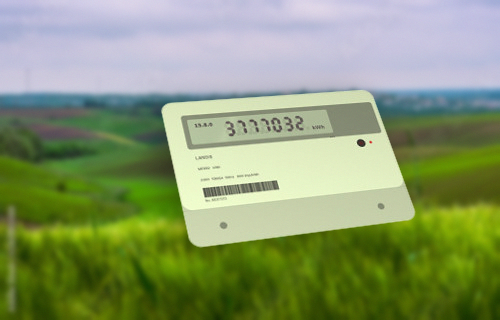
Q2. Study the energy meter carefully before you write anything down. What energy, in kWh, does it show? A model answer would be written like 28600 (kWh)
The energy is 3777032 (kWh)
